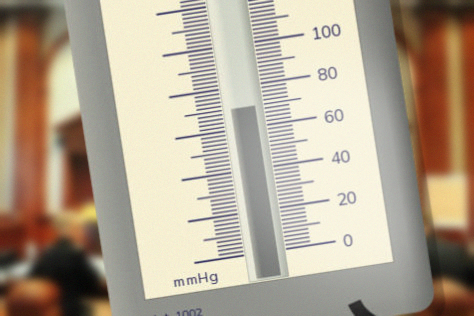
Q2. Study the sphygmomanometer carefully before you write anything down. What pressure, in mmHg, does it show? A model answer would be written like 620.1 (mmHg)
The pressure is 70 (mmHg)
